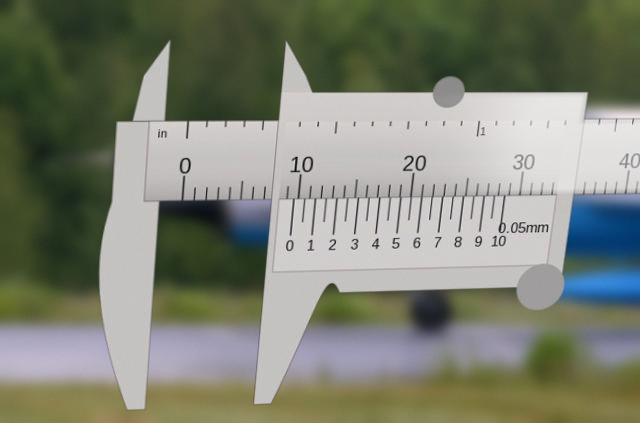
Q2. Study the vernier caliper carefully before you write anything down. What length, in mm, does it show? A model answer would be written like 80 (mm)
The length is 9.6 (mm)
